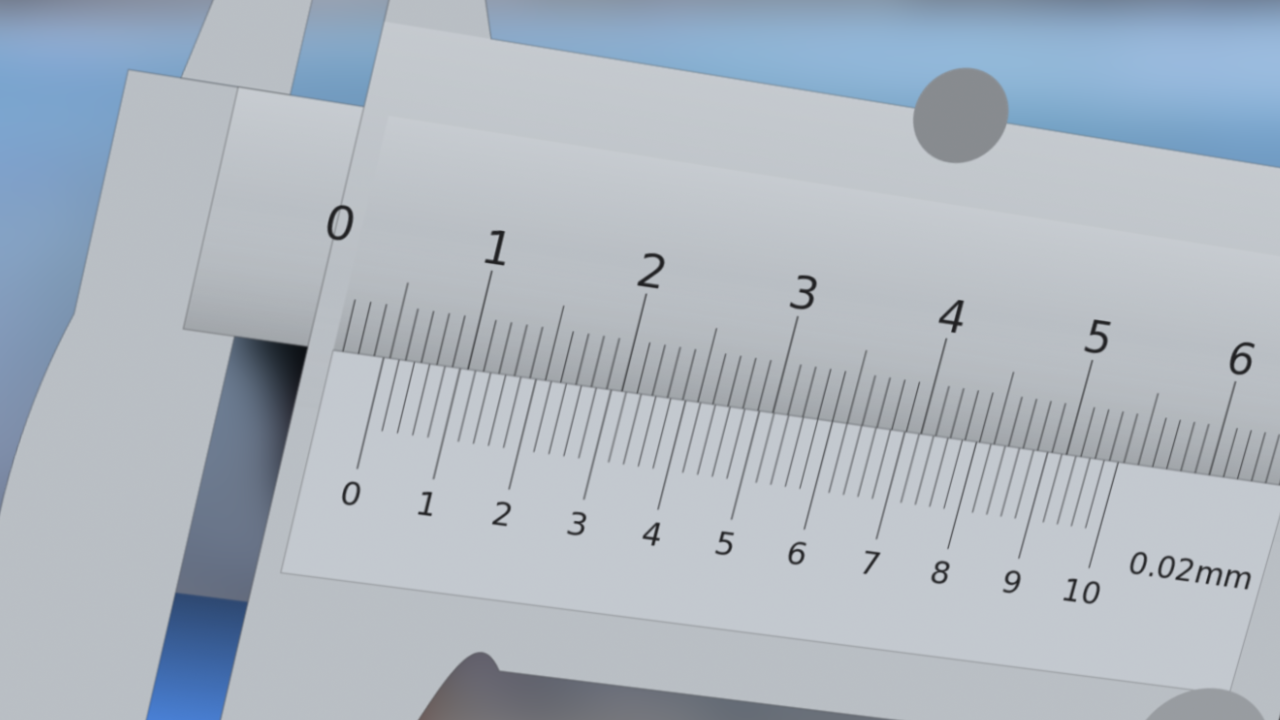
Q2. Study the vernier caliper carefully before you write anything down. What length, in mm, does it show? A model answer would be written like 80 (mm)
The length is 4.6 (mm)
